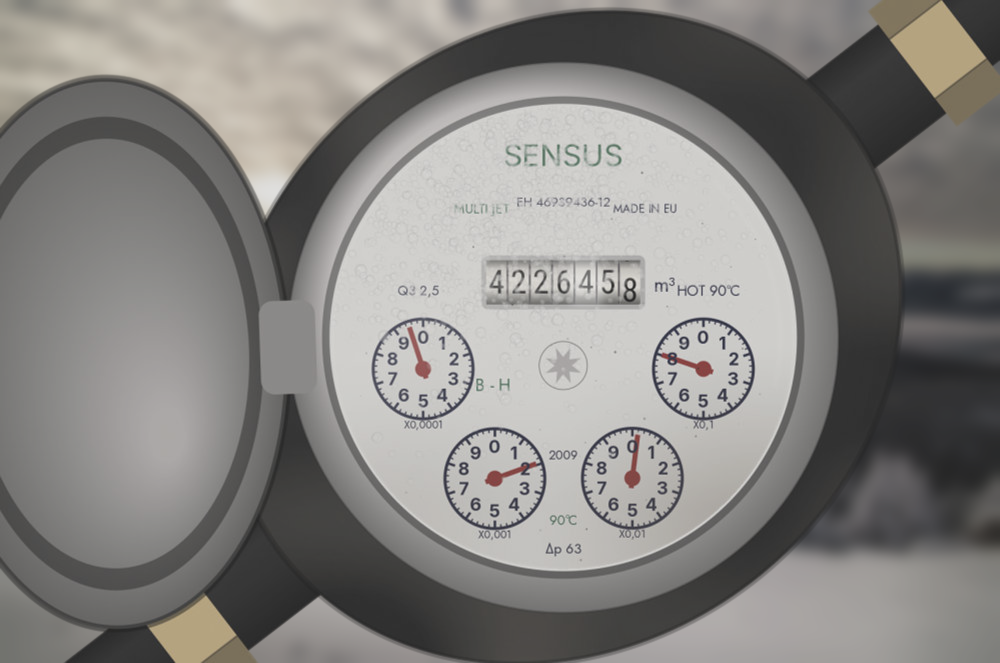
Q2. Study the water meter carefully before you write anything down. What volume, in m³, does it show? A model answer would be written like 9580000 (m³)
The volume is 4226457.8019 (m³)
